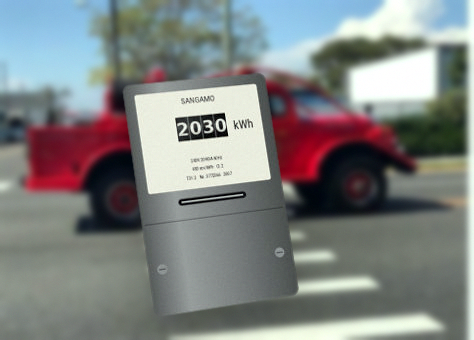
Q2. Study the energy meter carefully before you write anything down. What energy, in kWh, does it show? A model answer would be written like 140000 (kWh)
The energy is 2030 (kWh)
